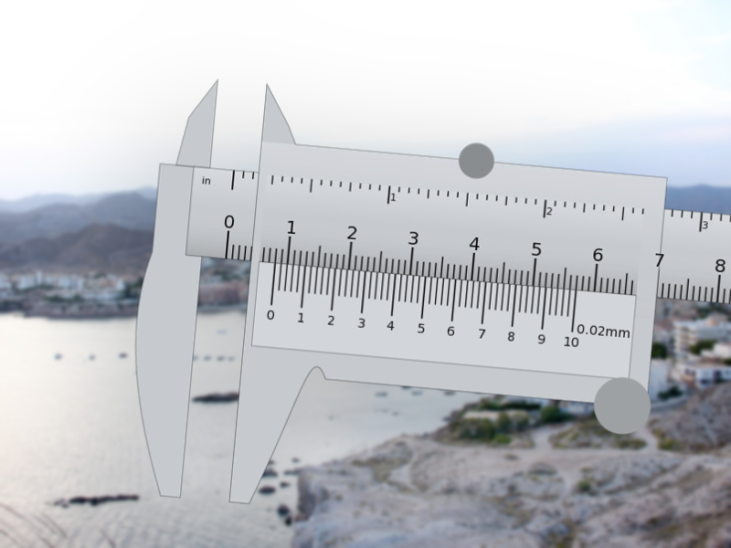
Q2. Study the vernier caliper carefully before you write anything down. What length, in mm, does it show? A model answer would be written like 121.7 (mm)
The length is 8.0 (mm)
